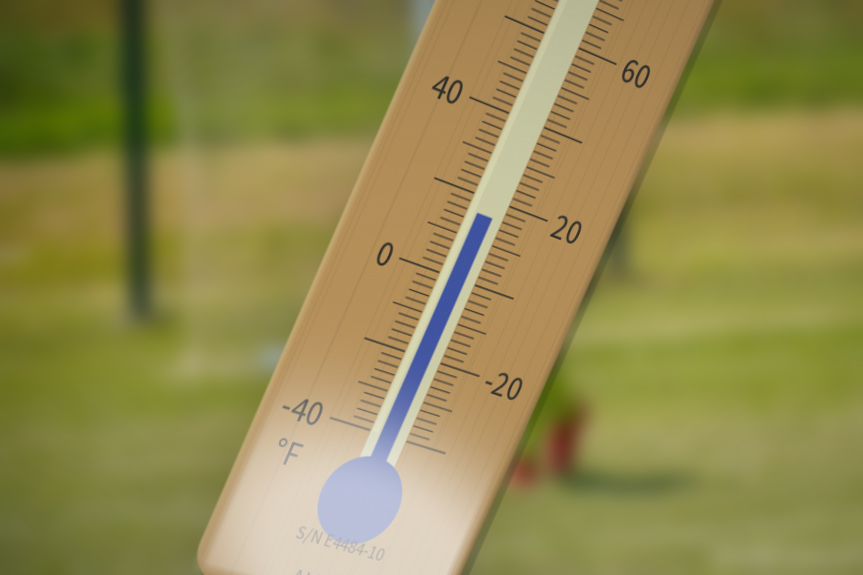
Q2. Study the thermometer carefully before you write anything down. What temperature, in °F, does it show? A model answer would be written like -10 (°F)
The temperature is 16 (°F)
